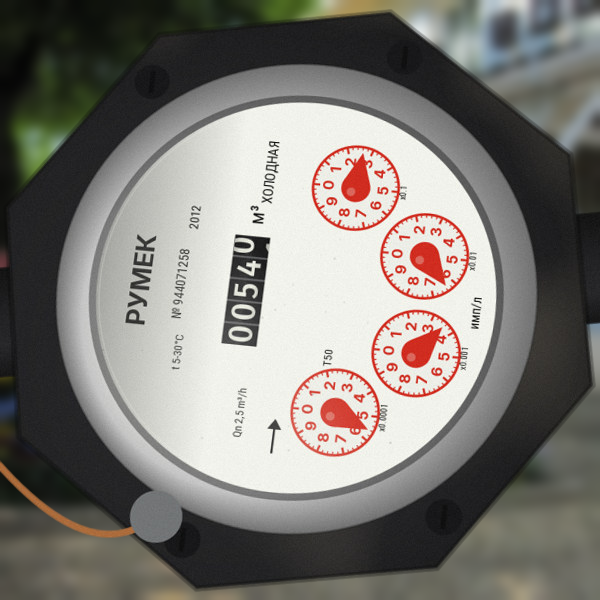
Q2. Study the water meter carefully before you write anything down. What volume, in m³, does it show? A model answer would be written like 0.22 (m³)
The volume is 540.2635 (m³)
